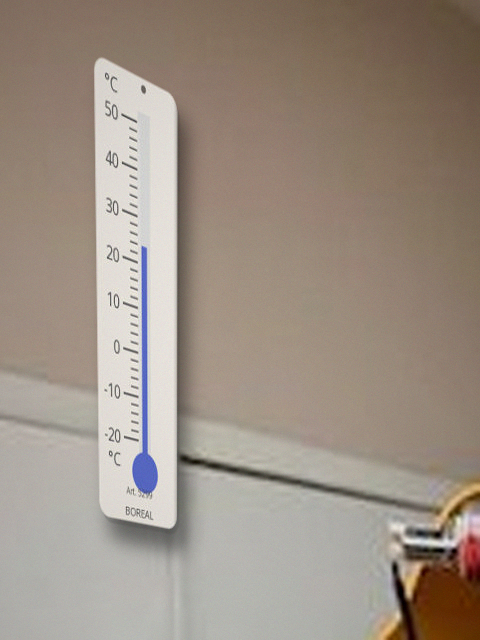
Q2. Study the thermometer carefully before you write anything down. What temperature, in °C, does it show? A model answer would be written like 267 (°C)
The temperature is 24 (°C)
